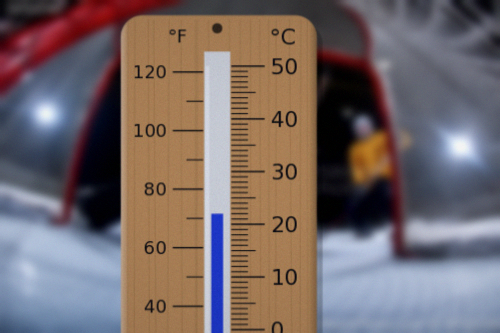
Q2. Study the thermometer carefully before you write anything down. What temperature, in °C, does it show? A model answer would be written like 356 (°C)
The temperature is 22 (°C)
